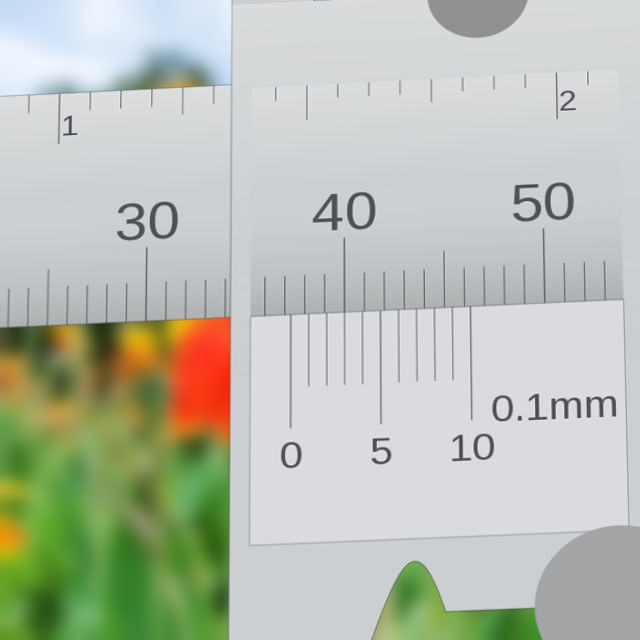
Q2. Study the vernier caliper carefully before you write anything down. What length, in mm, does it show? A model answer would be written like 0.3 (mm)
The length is 37.3 (mm)
